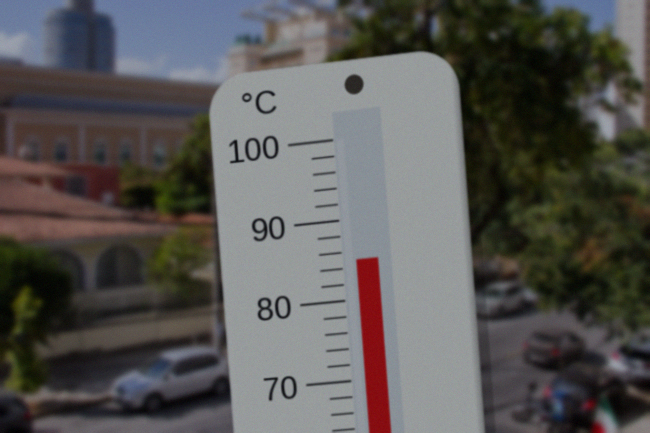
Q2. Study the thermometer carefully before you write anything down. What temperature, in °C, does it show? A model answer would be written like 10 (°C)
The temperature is 85 (°C)
